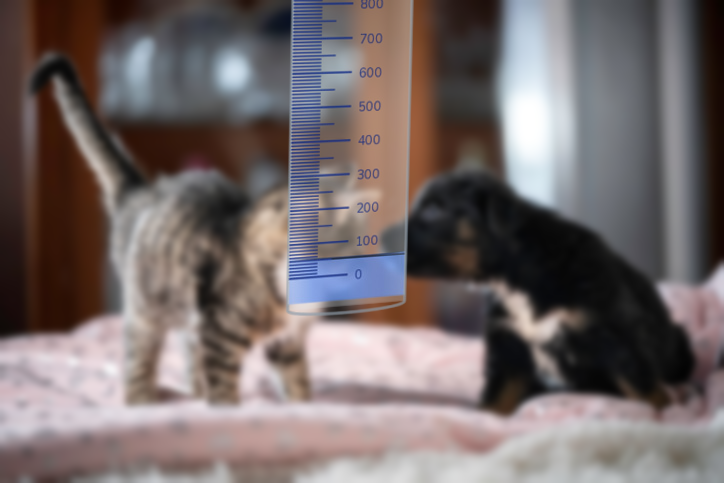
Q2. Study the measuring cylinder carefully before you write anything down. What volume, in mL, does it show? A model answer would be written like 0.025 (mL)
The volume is 50 (mL)
